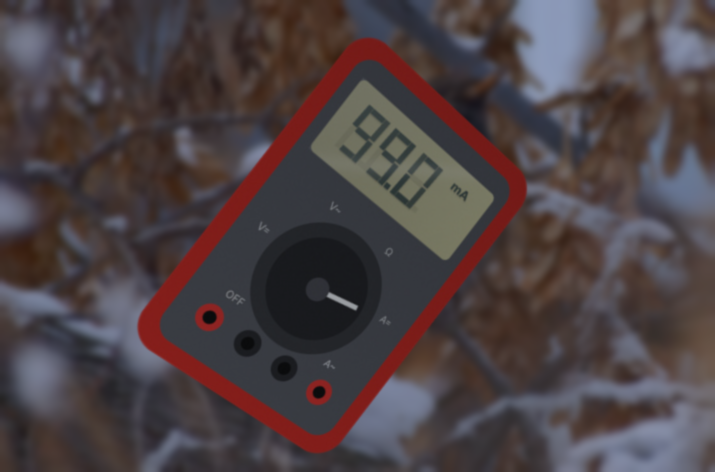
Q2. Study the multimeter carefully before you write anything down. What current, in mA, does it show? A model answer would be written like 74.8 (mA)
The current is 99.0 (mA)
